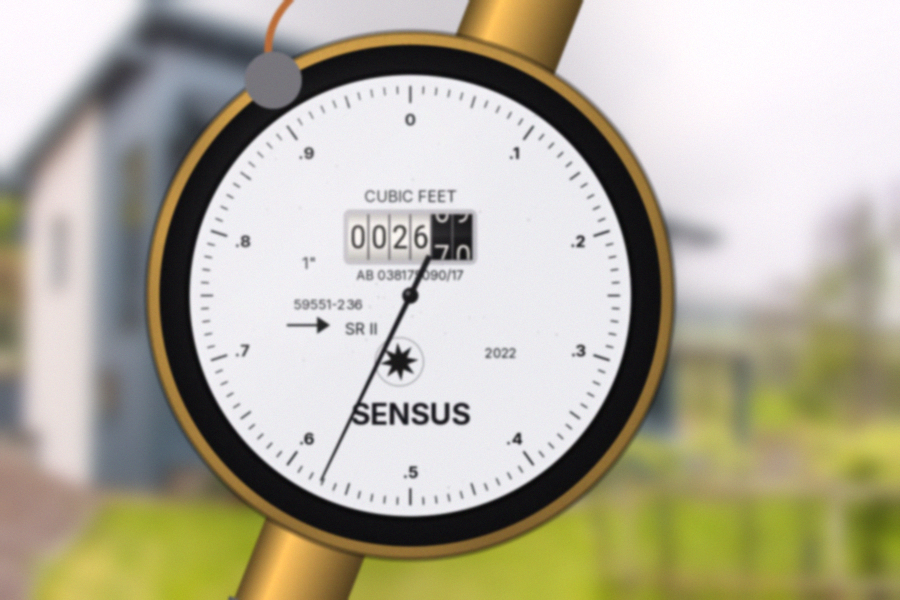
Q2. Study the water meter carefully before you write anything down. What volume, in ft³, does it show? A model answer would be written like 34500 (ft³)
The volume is 2669.57 (ft³)
